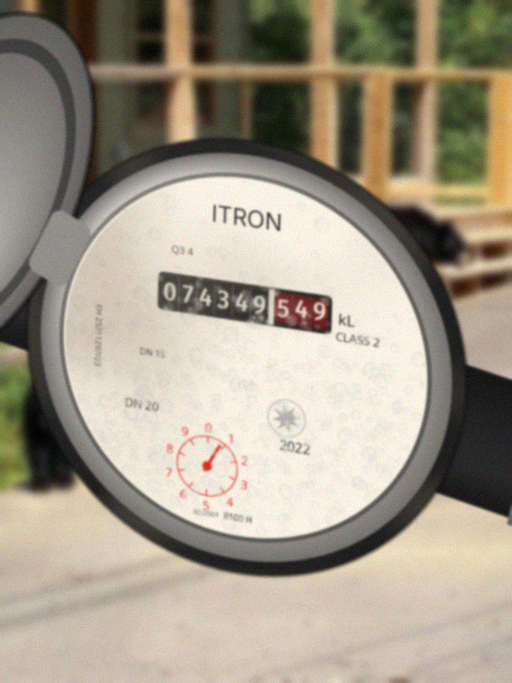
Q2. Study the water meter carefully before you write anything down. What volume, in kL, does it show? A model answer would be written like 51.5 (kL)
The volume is 74349.5490 (kL)
